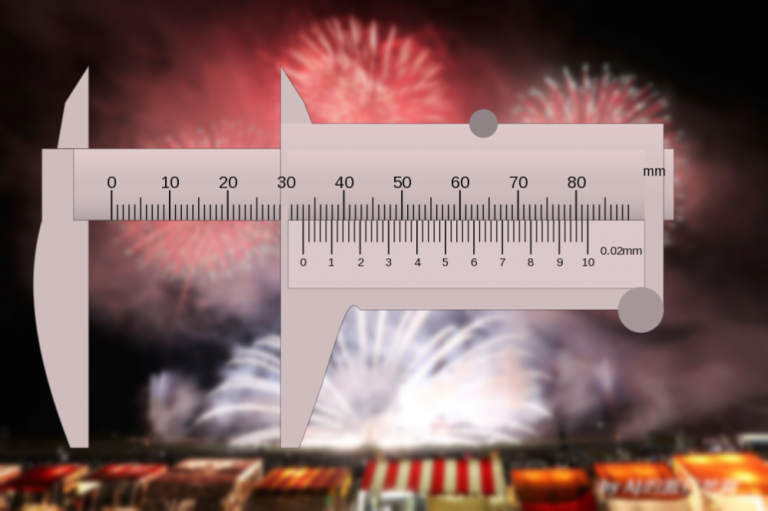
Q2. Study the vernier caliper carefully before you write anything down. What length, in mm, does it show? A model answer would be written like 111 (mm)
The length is 33.0 (mm)
